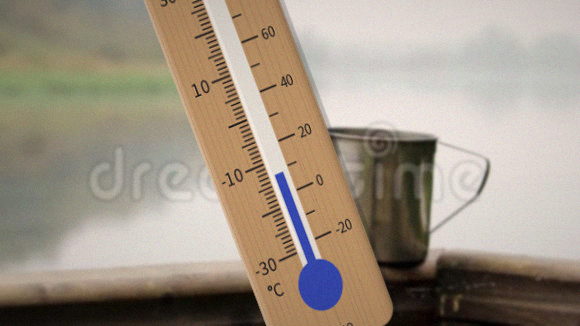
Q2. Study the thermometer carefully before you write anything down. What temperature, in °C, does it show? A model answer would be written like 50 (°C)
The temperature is -13 (°C)
